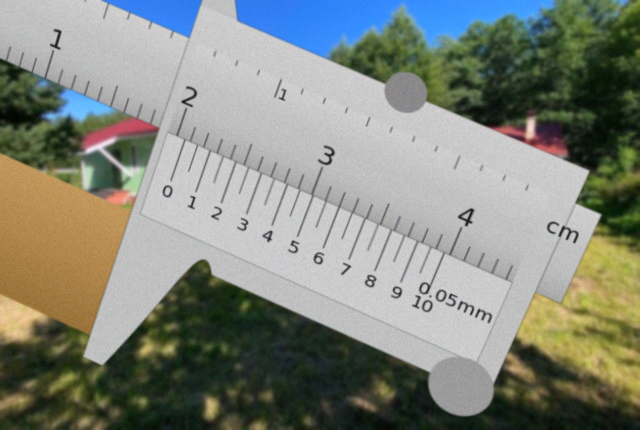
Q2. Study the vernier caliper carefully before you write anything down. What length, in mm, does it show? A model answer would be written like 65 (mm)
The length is 20.6 (mm)
